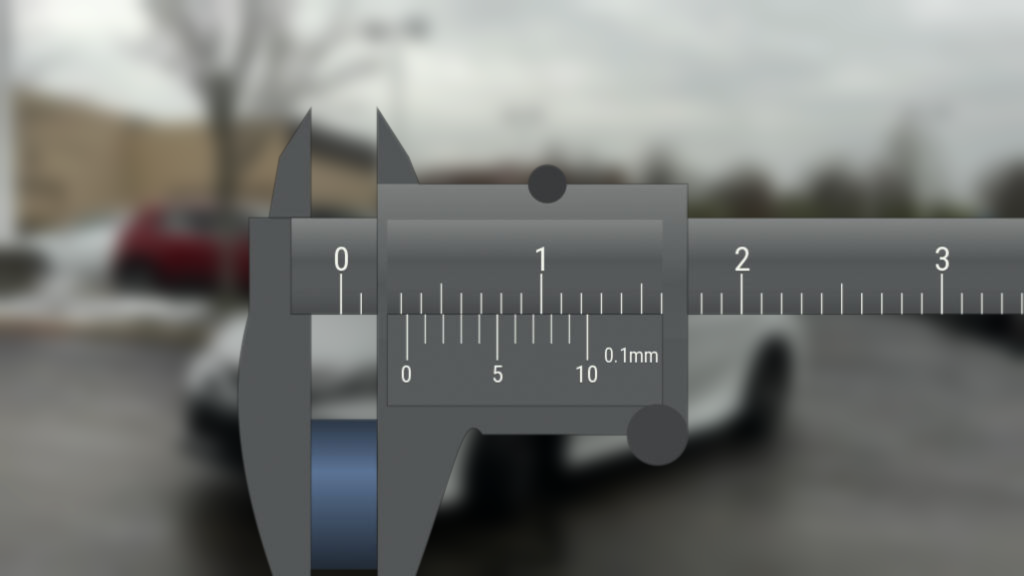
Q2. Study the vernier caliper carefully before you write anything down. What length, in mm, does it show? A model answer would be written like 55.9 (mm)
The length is 3.3 (mm)
